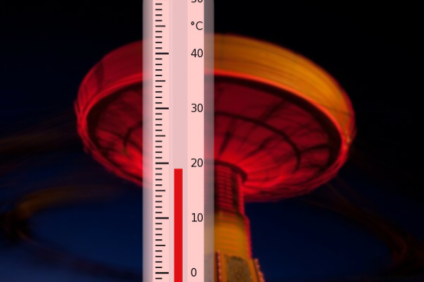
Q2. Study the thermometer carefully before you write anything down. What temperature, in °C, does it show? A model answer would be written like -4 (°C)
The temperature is 19 (°C)
